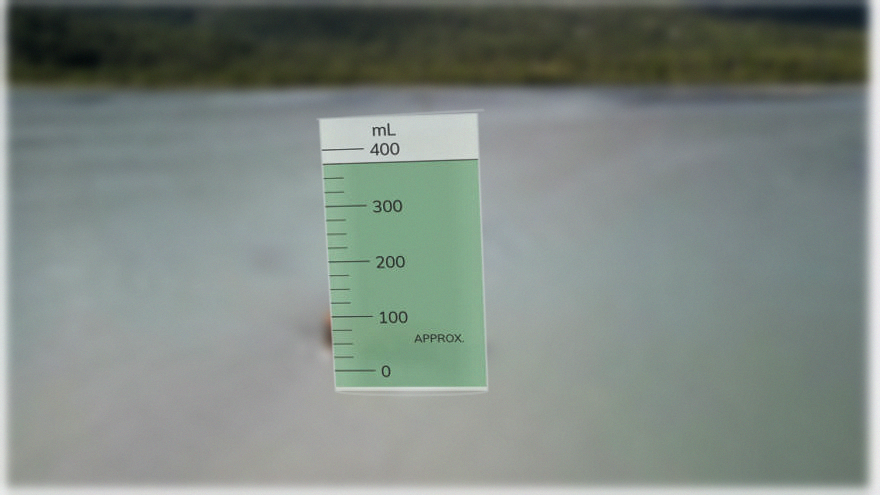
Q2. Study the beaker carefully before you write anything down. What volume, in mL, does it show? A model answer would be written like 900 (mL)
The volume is 375 (mL)
